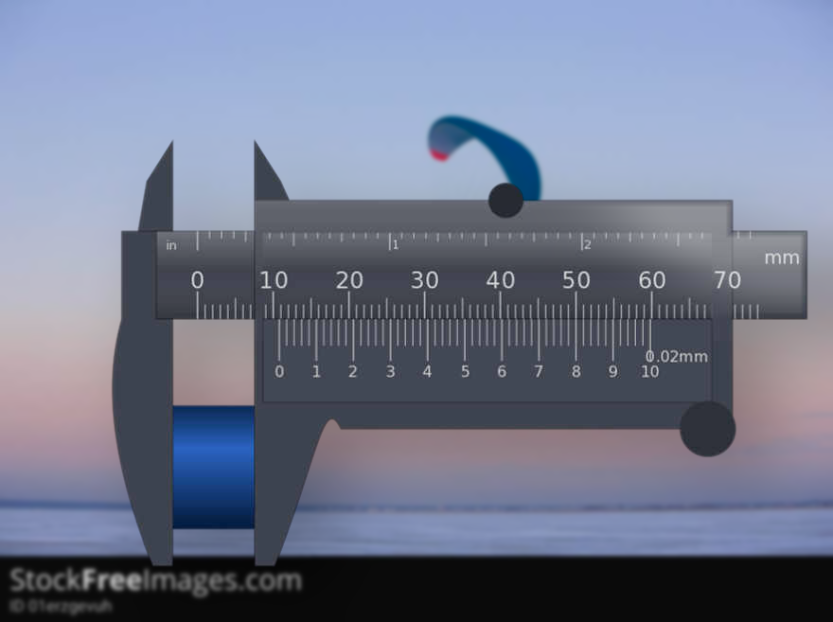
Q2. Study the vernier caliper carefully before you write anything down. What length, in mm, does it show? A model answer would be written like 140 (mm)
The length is 10.8 (mm)
